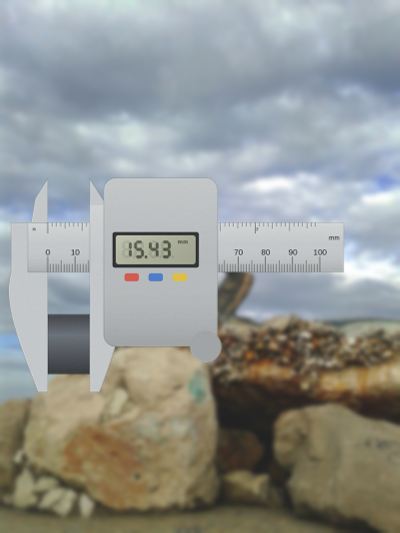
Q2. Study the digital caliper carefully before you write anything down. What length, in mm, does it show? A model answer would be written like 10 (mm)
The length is 15.43 (mm)
